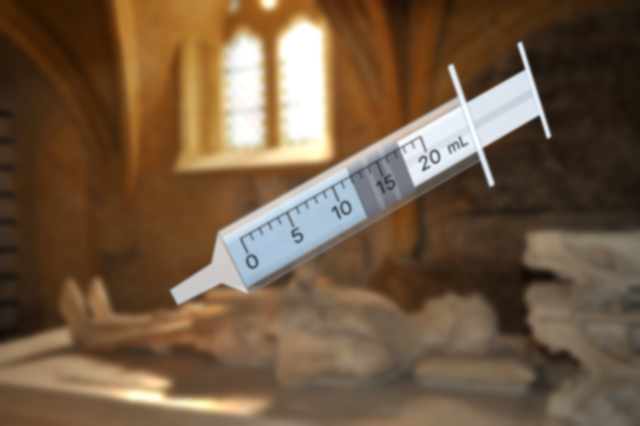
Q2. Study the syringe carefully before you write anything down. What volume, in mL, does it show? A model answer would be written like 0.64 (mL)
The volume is 12 (mL)
